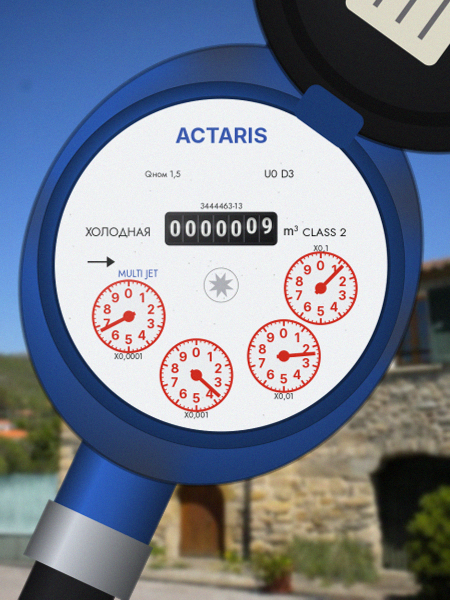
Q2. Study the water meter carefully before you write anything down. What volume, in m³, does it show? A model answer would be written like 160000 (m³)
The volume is 9.1236 (m³)
